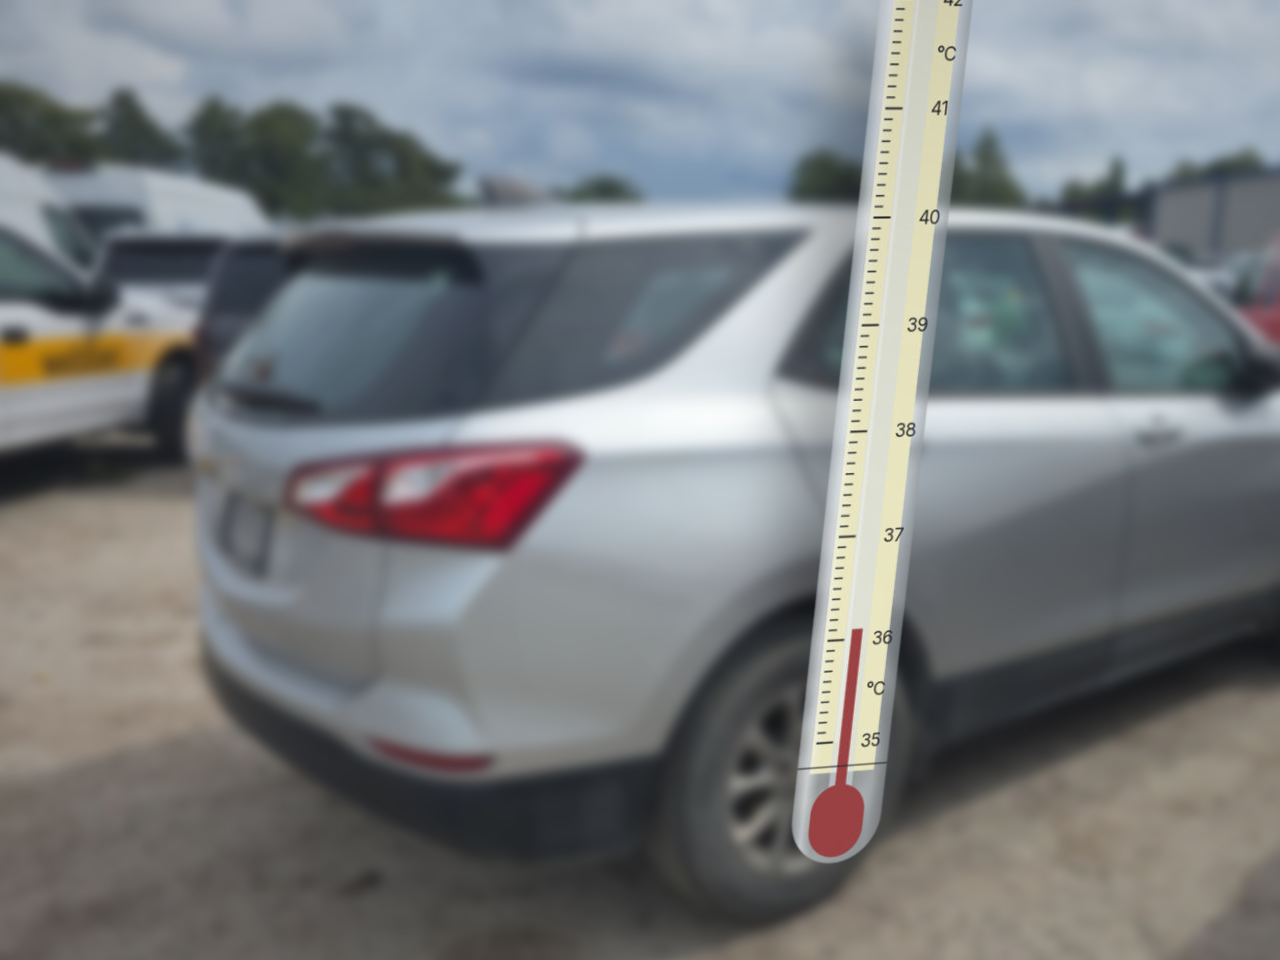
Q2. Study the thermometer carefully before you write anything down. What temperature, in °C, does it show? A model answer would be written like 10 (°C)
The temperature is 36.1 (°C)
